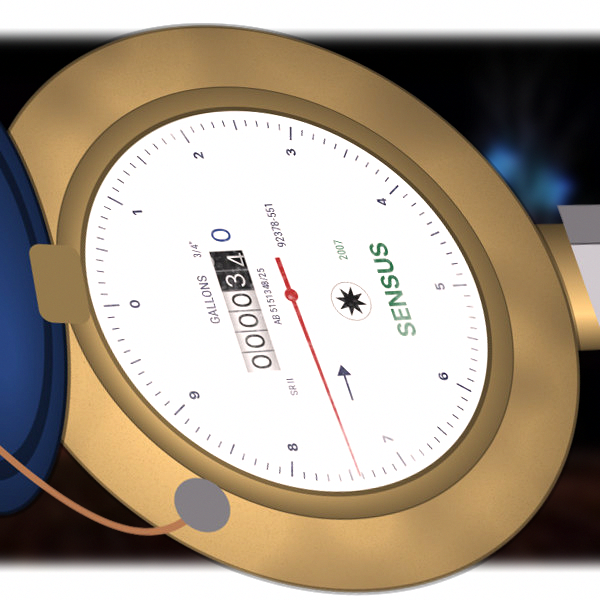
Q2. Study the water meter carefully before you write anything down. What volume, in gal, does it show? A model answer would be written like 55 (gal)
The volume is 337.4 (gal)
